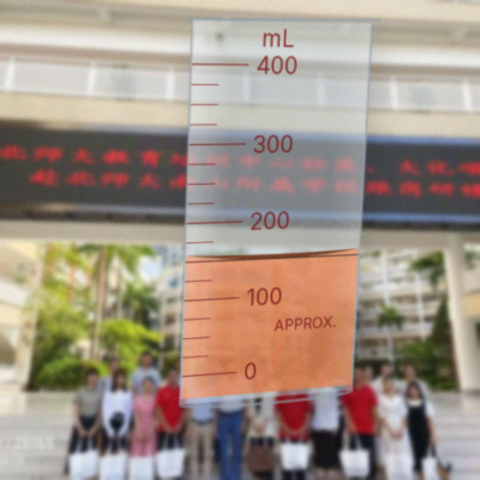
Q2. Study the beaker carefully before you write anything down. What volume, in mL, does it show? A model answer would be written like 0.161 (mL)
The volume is 150 (mL)
